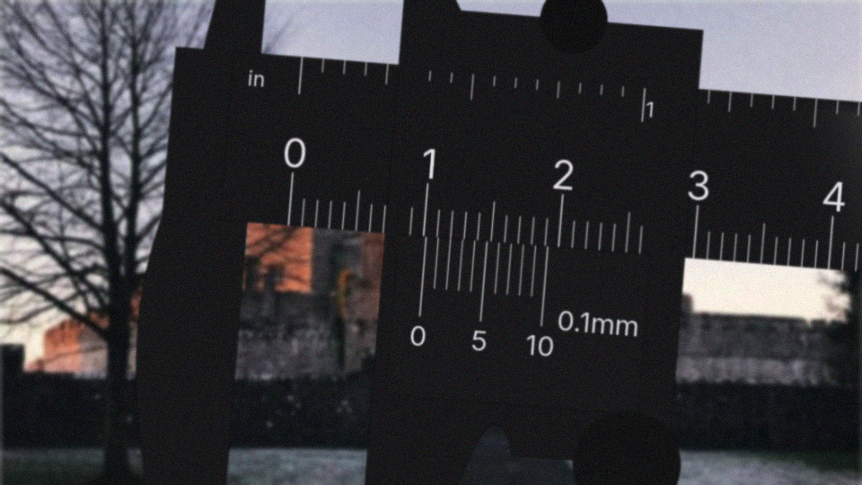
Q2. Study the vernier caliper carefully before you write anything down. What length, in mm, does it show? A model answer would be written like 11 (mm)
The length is 10.2 (mm)
